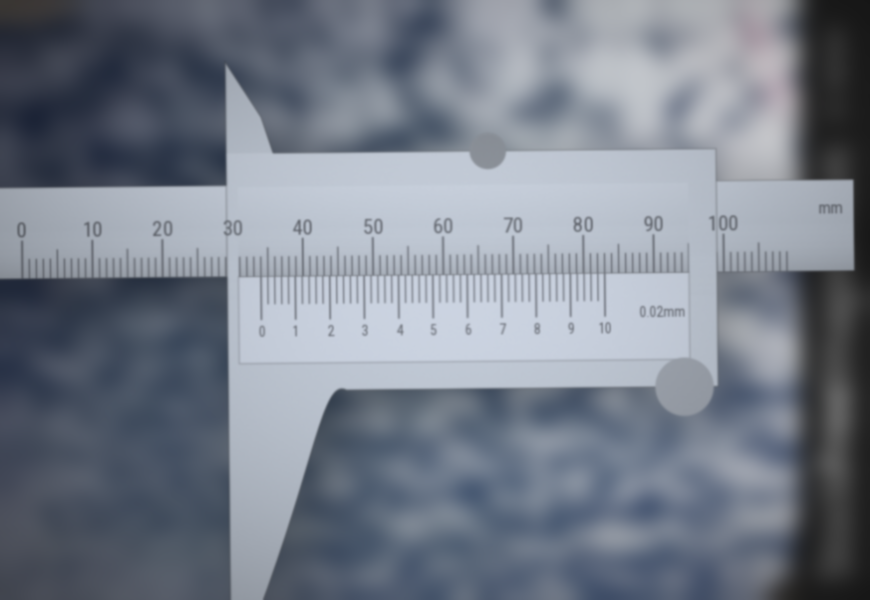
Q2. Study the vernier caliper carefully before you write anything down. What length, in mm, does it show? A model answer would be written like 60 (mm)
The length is 34.0 (mm)
